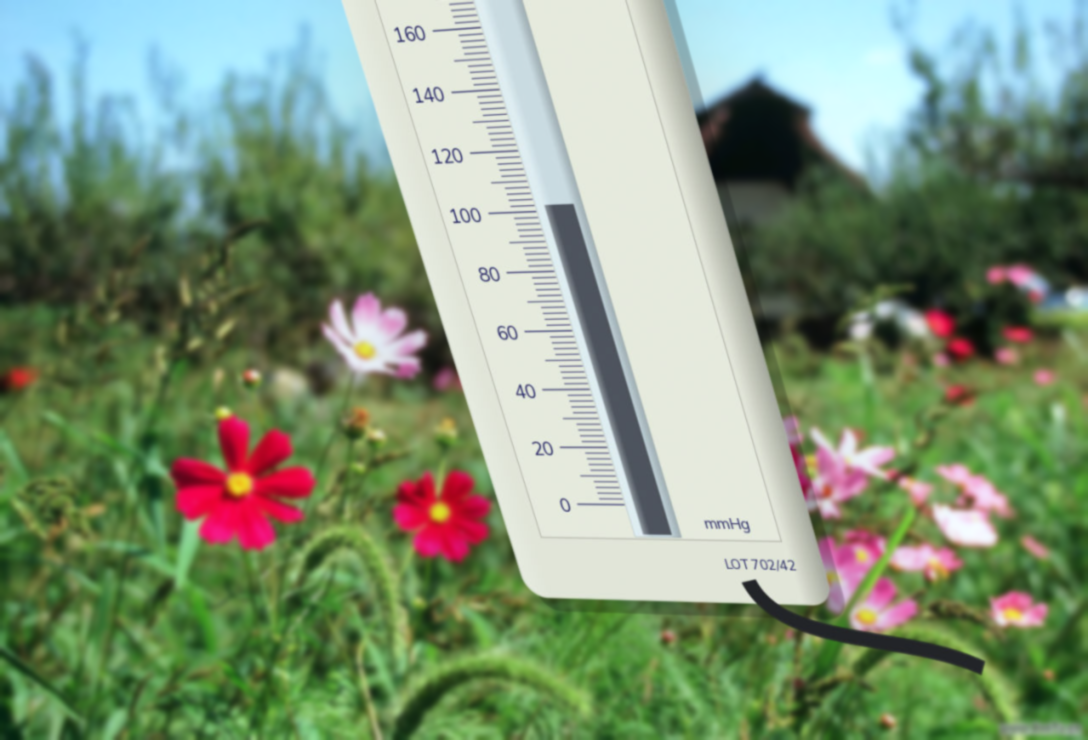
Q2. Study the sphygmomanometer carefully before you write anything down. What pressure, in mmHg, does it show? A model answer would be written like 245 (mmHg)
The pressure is 102 (mmHg)
